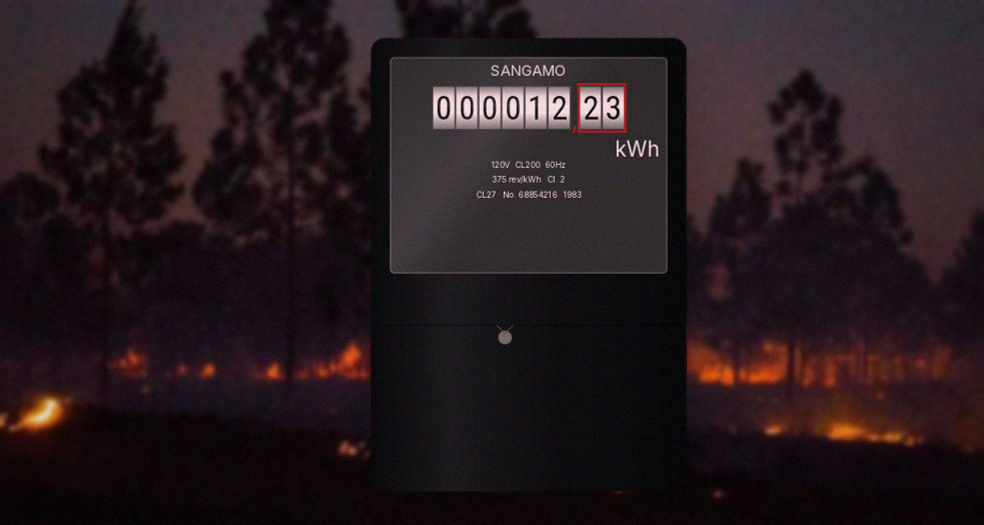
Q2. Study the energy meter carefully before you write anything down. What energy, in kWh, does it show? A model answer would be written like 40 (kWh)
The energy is 12.23 (kWh)
